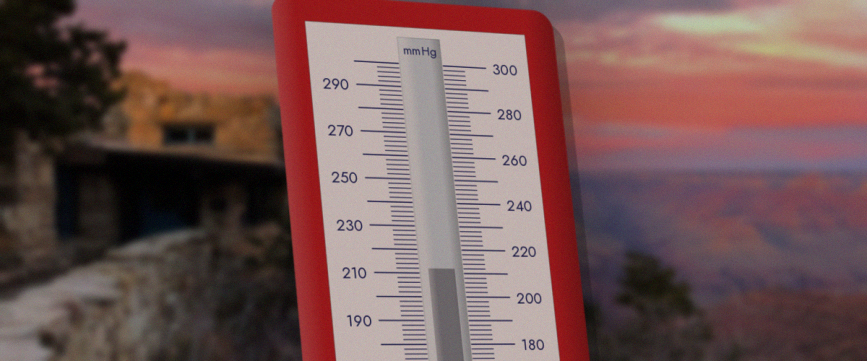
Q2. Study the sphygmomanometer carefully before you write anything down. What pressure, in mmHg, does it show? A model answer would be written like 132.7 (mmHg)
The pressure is 212 (mmHg)
